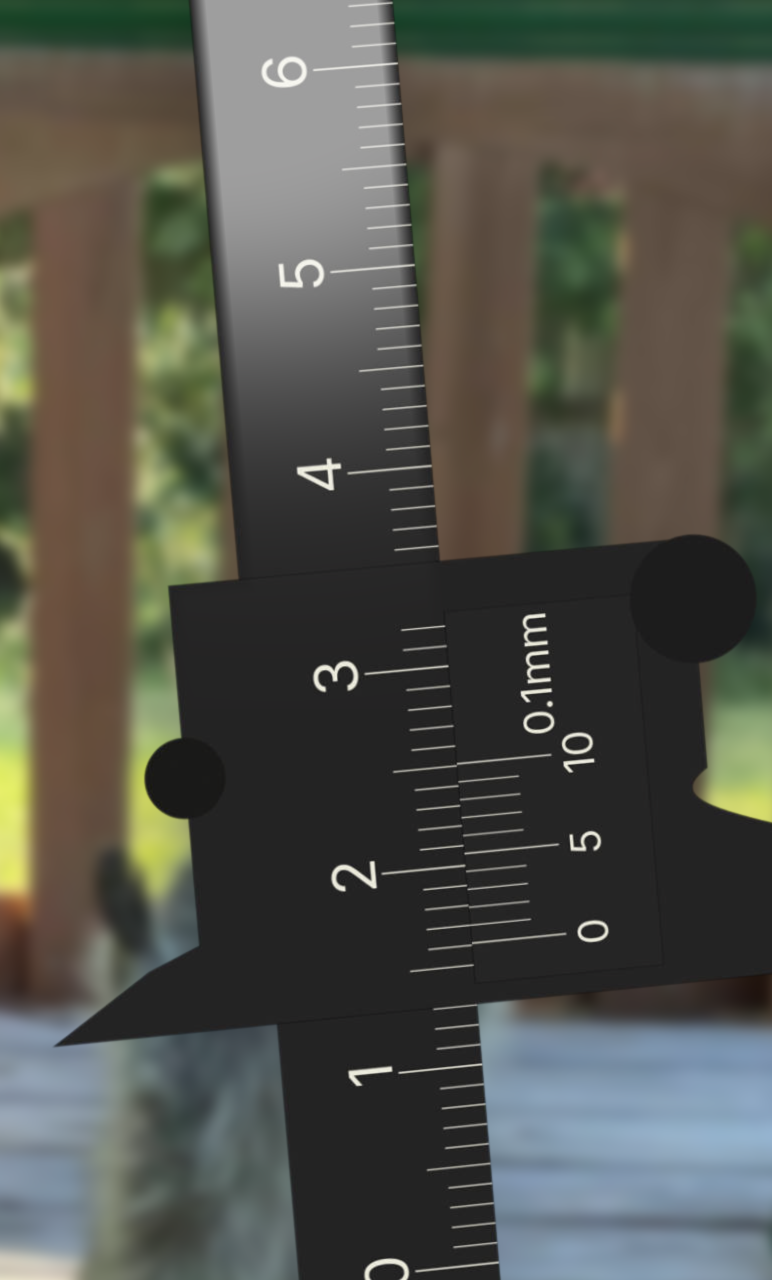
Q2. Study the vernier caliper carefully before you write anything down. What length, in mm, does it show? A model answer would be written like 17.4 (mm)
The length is 16.1 (mm)
